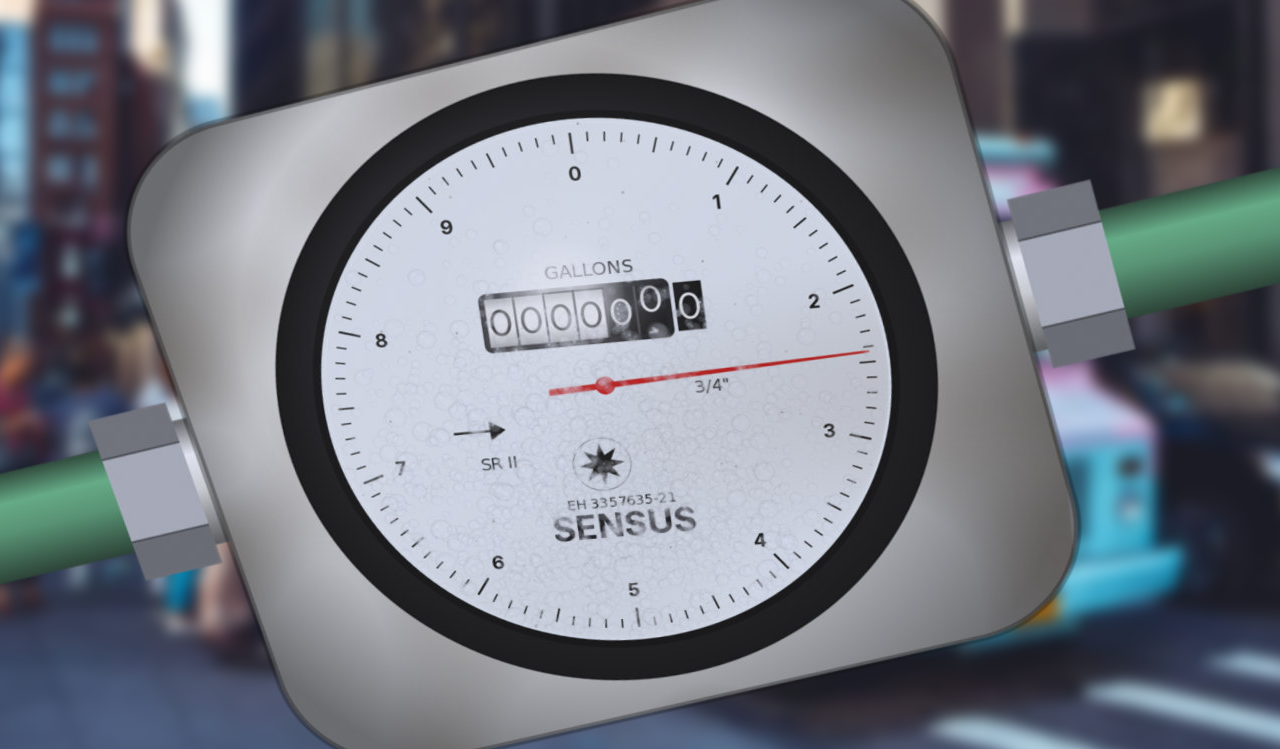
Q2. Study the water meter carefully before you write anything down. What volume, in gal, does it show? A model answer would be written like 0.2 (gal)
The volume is 2.4 (gal)
